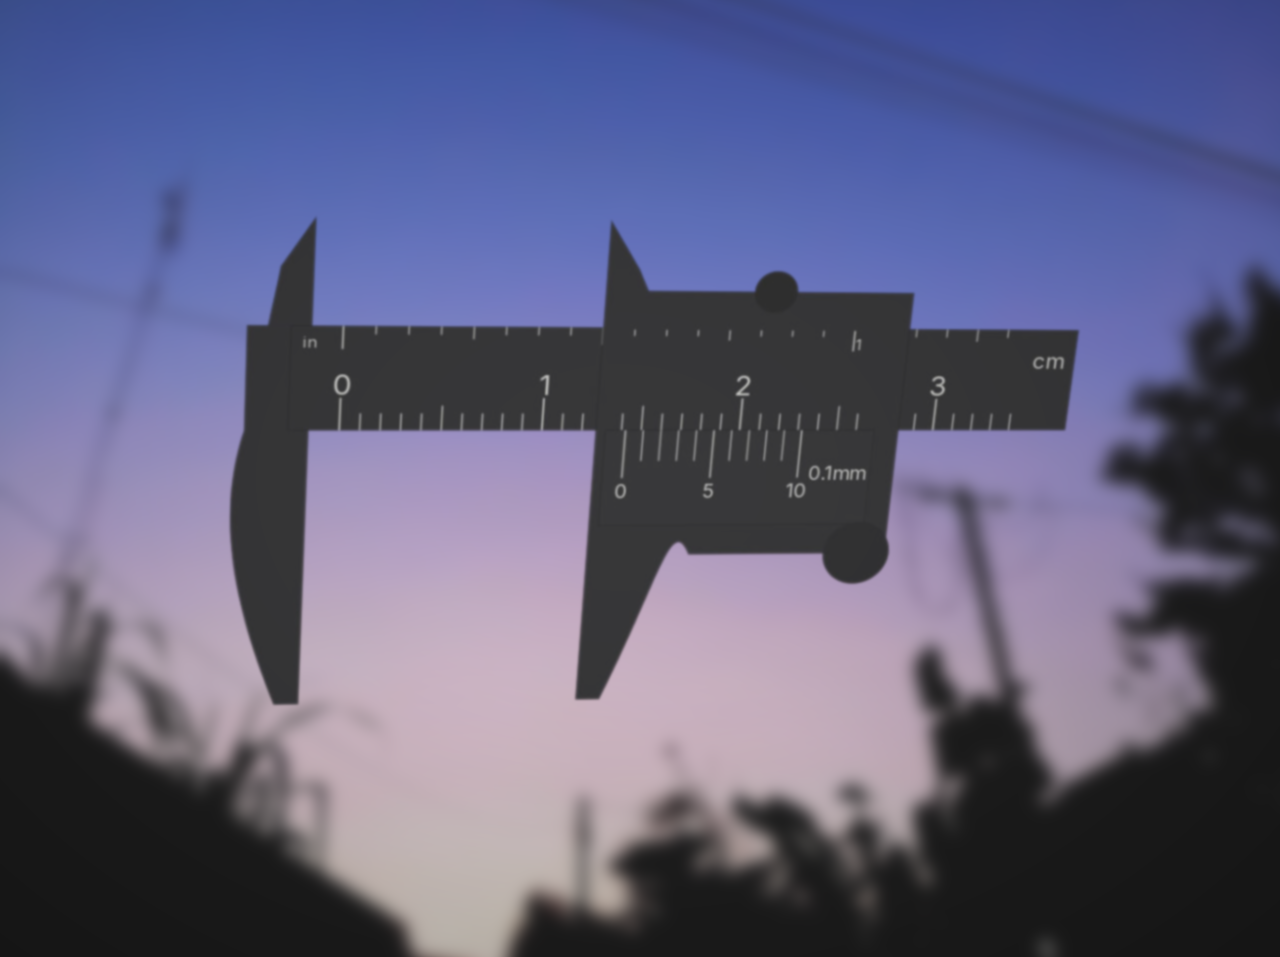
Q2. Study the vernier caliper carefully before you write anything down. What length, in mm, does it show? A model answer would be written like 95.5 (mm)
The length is 14.2 (mm)
